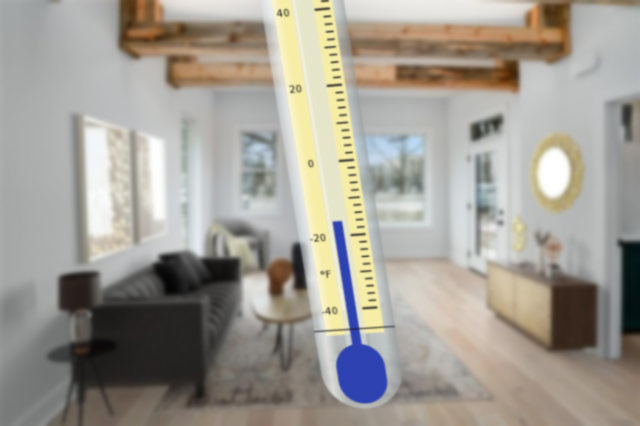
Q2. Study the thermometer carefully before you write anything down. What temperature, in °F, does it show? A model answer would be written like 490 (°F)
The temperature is -16 (°F)
